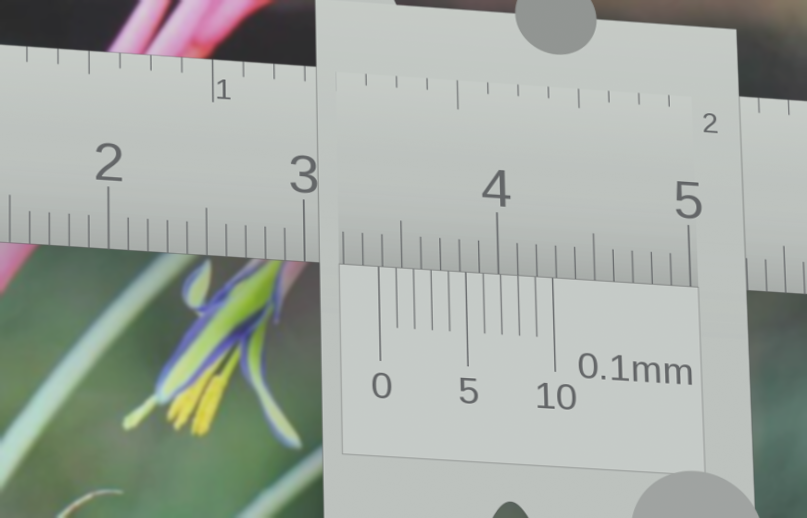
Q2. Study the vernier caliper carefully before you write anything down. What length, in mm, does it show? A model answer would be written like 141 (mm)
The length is 33.8 (mm)
